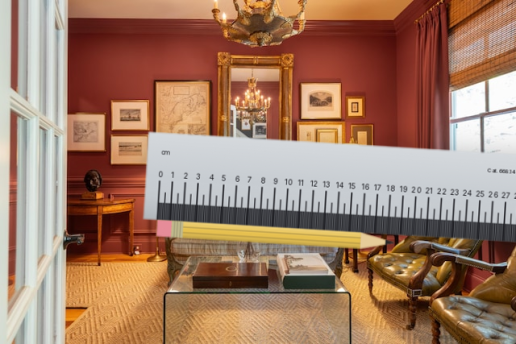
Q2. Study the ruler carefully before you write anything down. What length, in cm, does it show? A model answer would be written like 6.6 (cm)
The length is 18.5 (cm)
